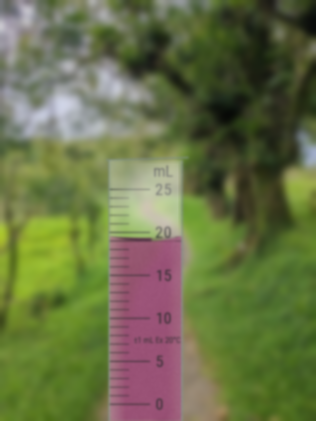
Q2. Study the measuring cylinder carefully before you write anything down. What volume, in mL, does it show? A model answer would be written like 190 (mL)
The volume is 19 (mL)
